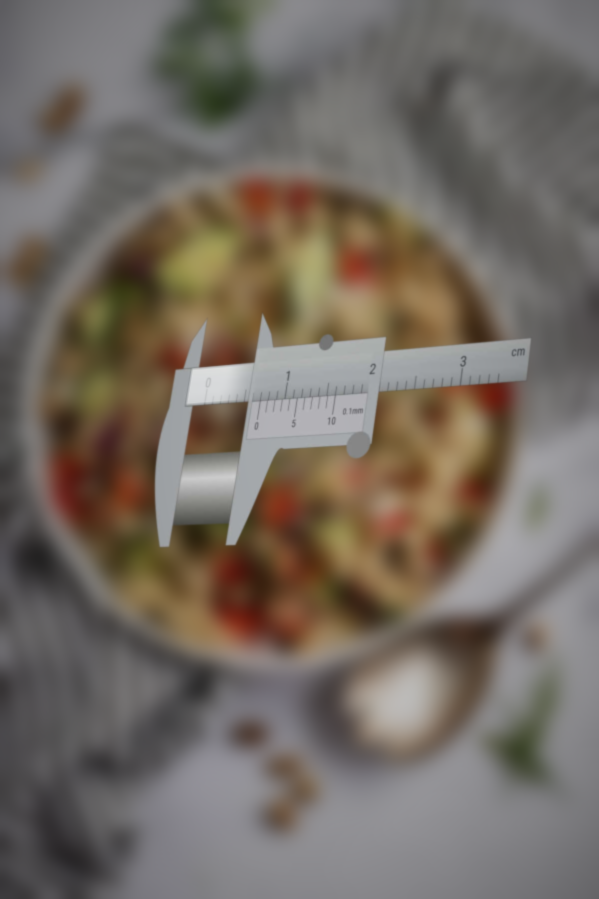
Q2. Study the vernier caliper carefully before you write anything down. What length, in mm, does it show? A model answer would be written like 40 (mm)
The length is 7.0 (mm)
